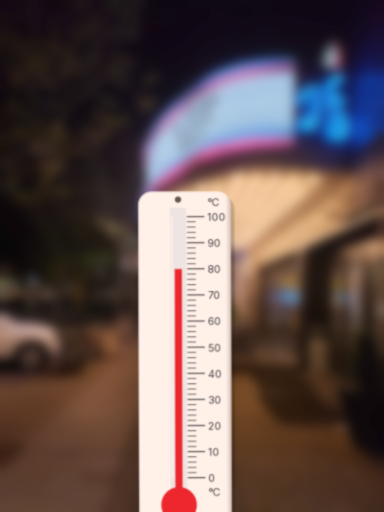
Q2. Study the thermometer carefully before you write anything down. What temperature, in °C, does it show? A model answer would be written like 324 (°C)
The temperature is 80 (°C)
